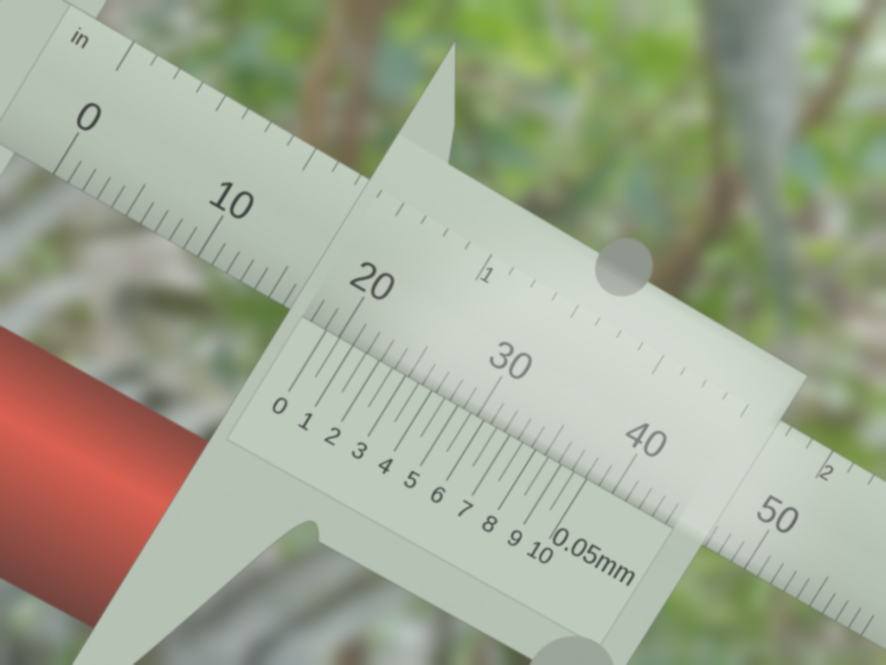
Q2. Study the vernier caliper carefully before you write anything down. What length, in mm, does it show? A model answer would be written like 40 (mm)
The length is 19.1 (mm)
